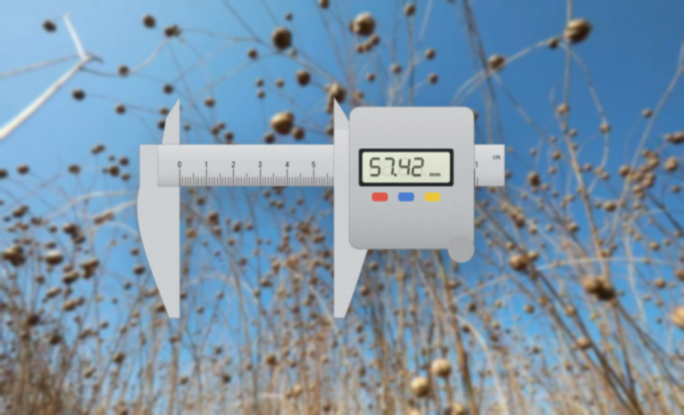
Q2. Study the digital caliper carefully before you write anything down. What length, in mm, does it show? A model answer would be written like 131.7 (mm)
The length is 57.42 (mm)
